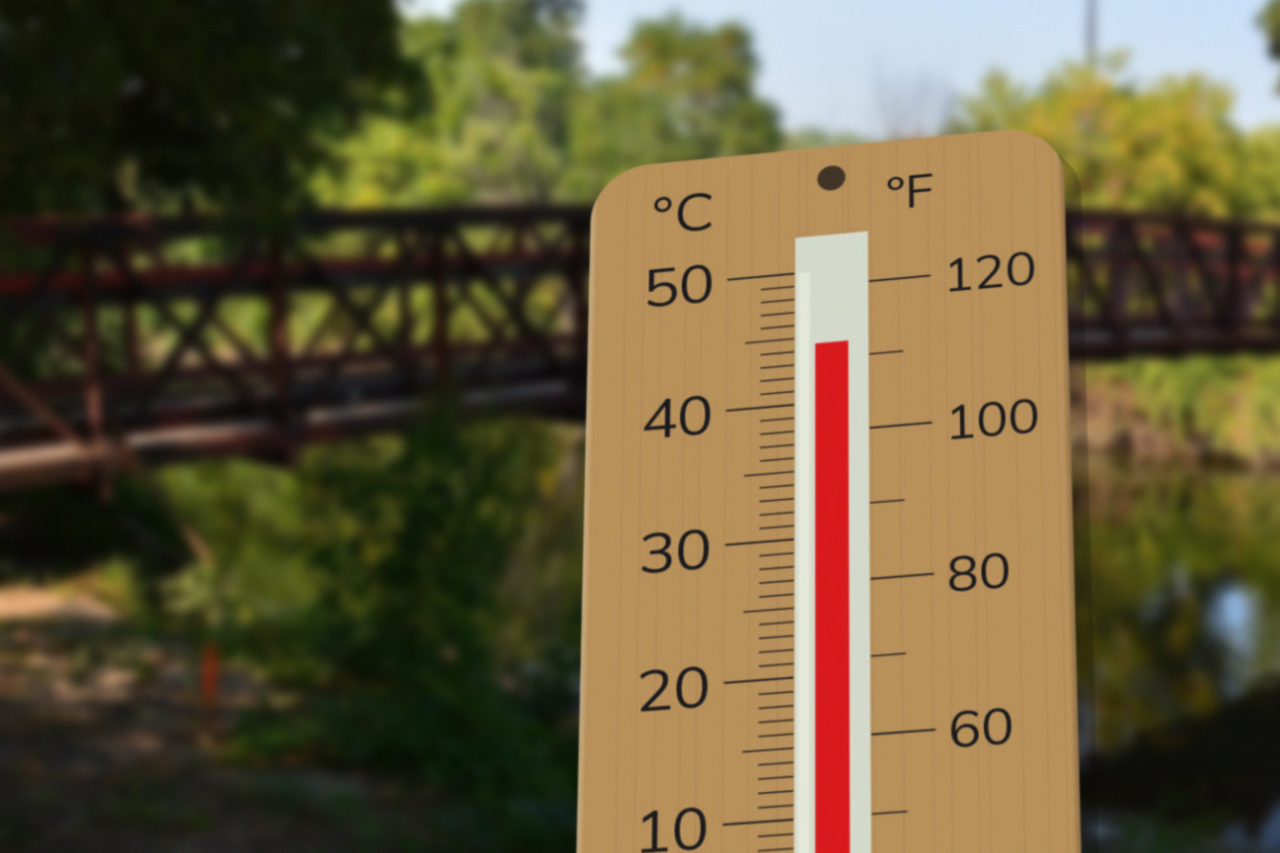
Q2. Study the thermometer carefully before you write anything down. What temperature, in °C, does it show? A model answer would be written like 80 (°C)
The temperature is 44.5 (°C)
